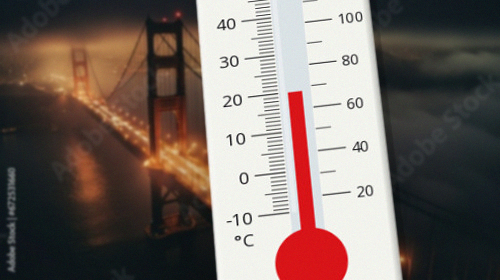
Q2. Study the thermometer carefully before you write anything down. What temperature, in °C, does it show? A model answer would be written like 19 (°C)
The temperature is 20 (°C)
